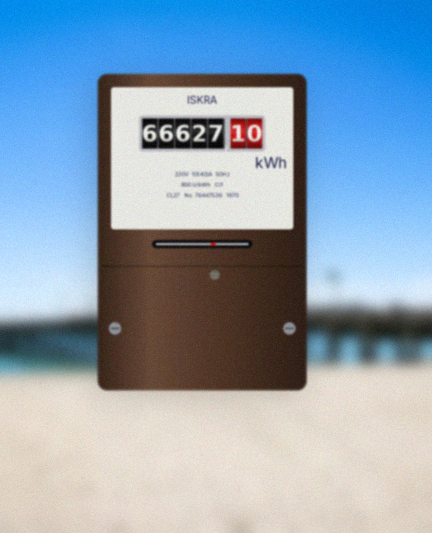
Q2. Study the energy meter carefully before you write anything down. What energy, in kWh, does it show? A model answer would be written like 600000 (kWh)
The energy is 66627.10 (kWh)
